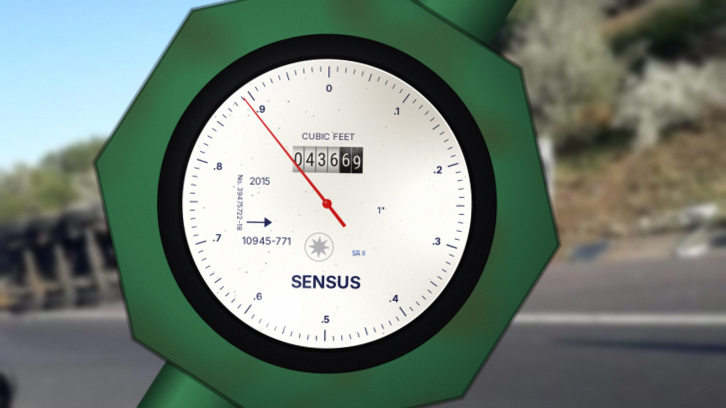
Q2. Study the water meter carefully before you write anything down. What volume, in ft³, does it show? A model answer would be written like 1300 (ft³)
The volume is 43668.89 (ft³)
